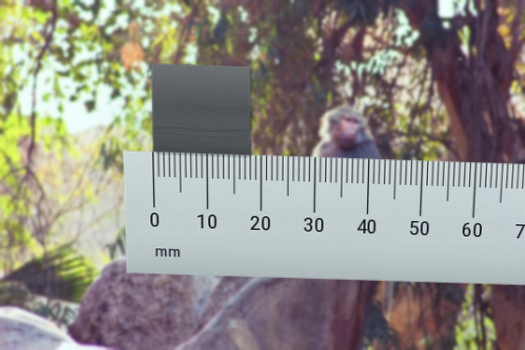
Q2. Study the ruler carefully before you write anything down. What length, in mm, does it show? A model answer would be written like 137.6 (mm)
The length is 18 (mm)
